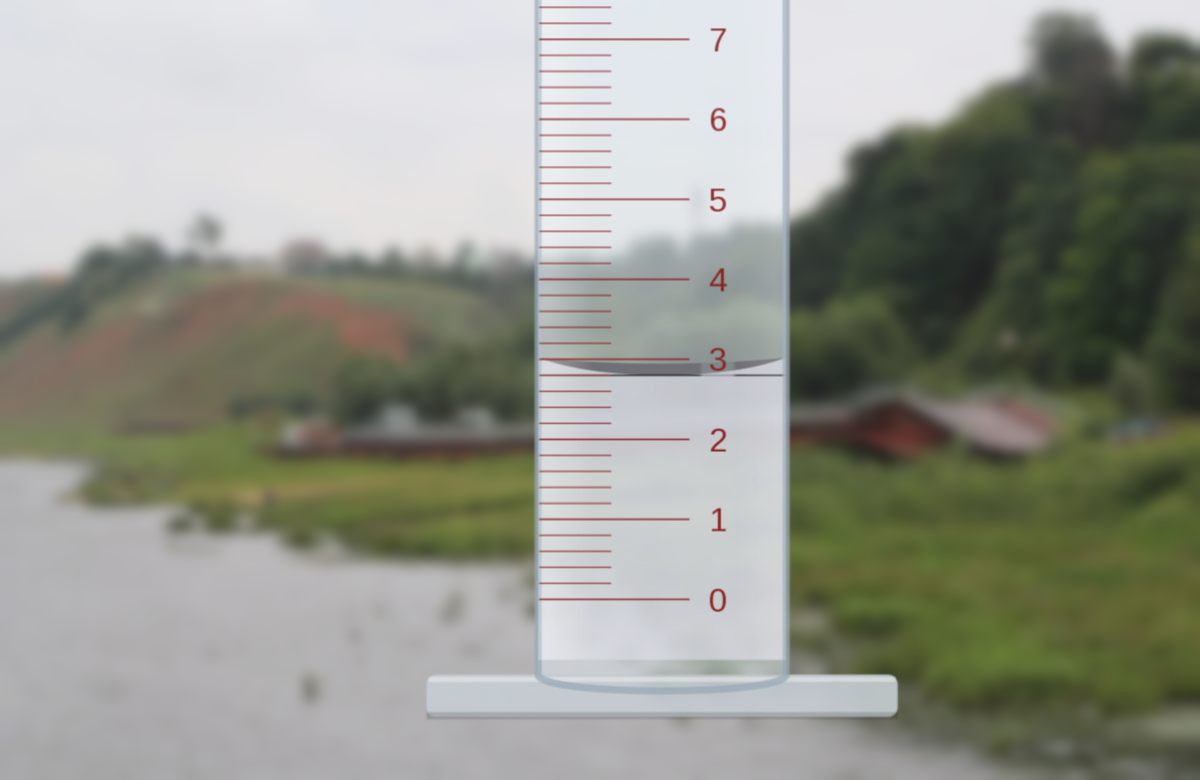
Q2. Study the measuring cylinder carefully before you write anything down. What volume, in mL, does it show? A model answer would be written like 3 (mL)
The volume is 2.8 (mL)
